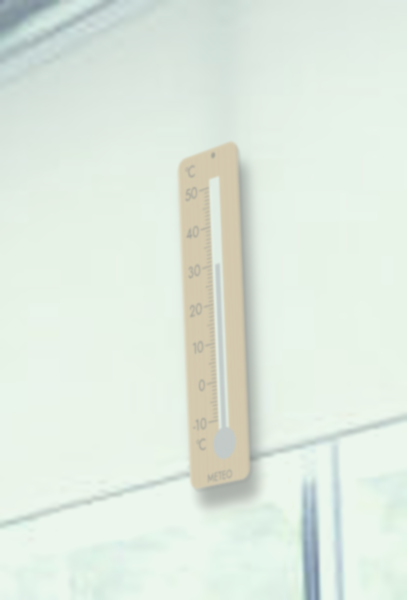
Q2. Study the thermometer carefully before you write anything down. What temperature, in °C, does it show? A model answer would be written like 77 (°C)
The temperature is 30 (°C)
